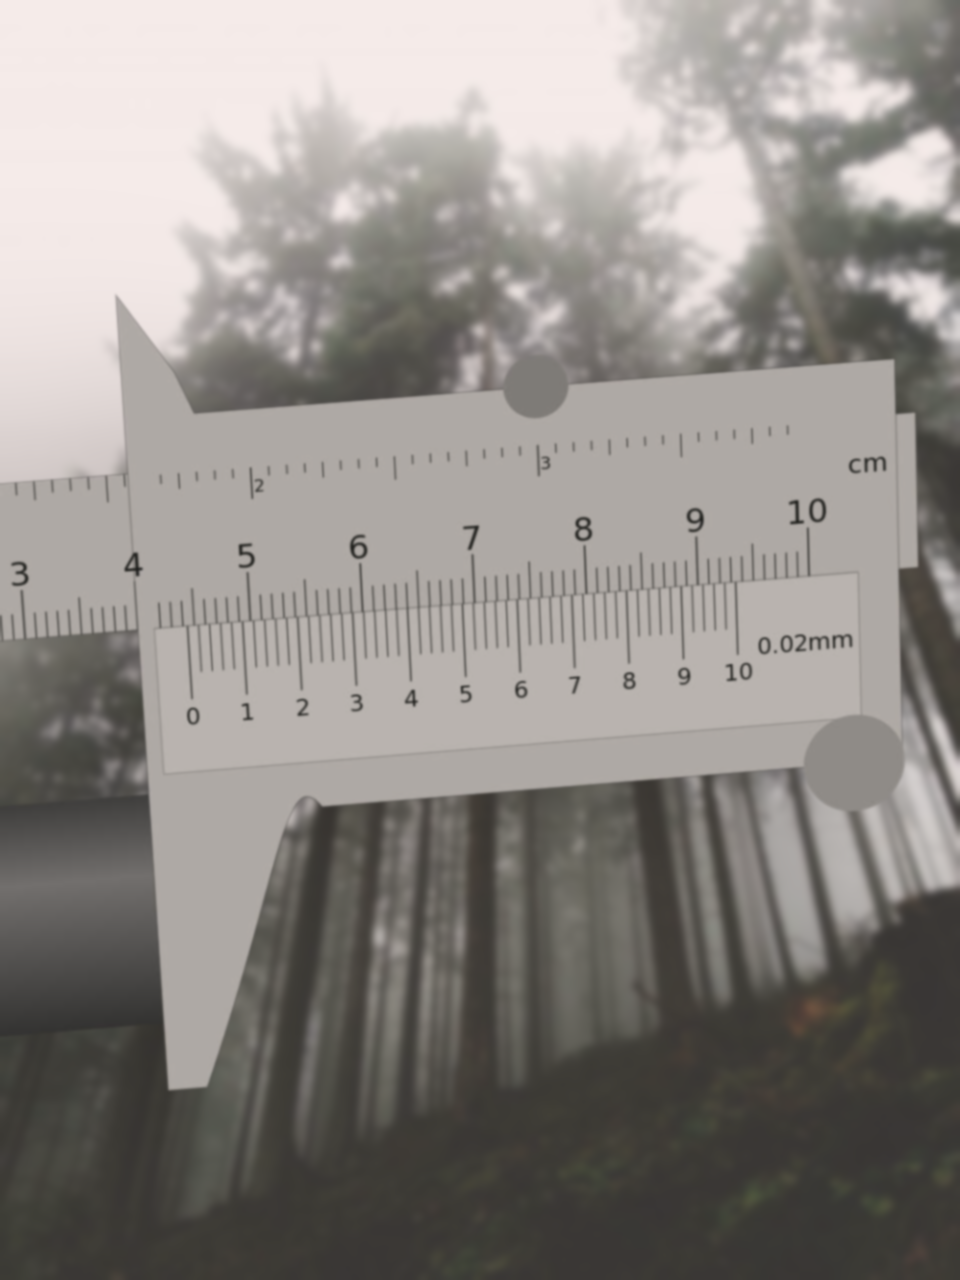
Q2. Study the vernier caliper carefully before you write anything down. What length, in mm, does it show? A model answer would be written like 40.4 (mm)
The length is 44.4 (mm)
